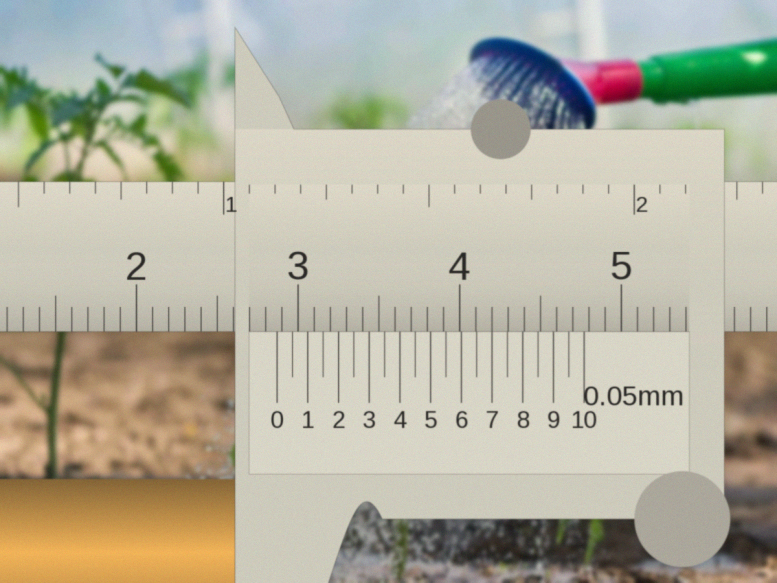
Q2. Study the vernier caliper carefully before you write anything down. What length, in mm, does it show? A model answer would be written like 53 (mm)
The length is 28.7 (mm)
